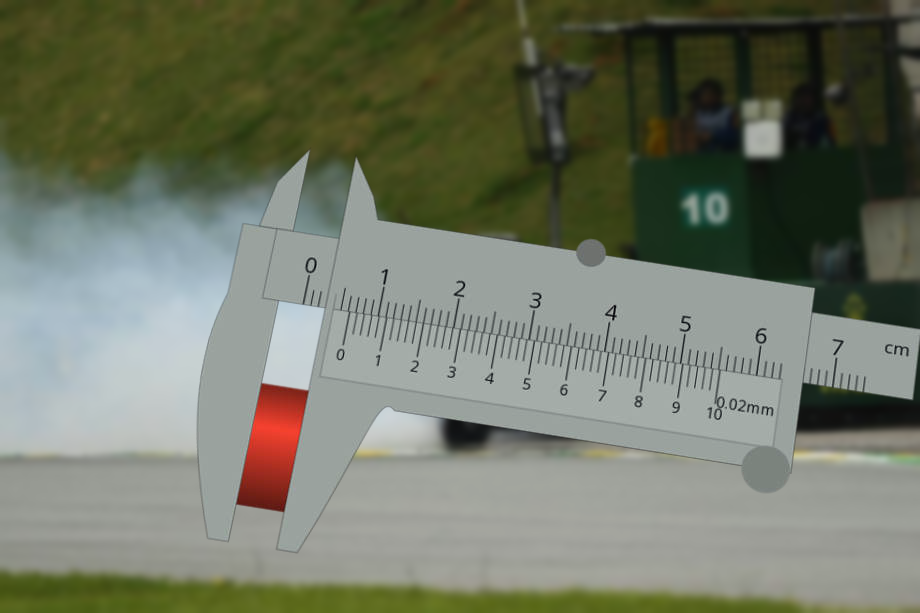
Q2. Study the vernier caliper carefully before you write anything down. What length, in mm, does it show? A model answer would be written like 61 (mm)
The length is 6.2 (mm)
